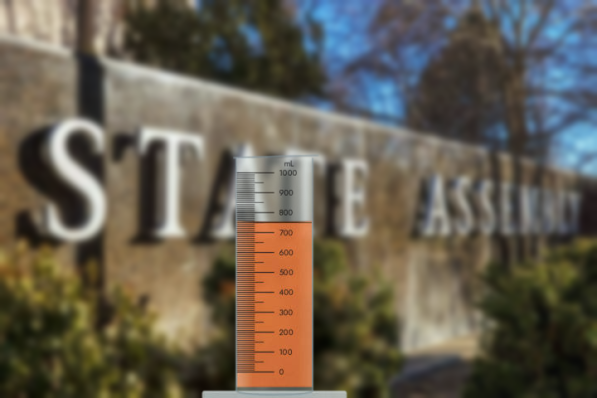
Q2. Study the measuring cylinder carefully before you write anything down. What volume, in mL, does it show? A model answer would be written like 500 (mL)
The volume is 750 (mL)
